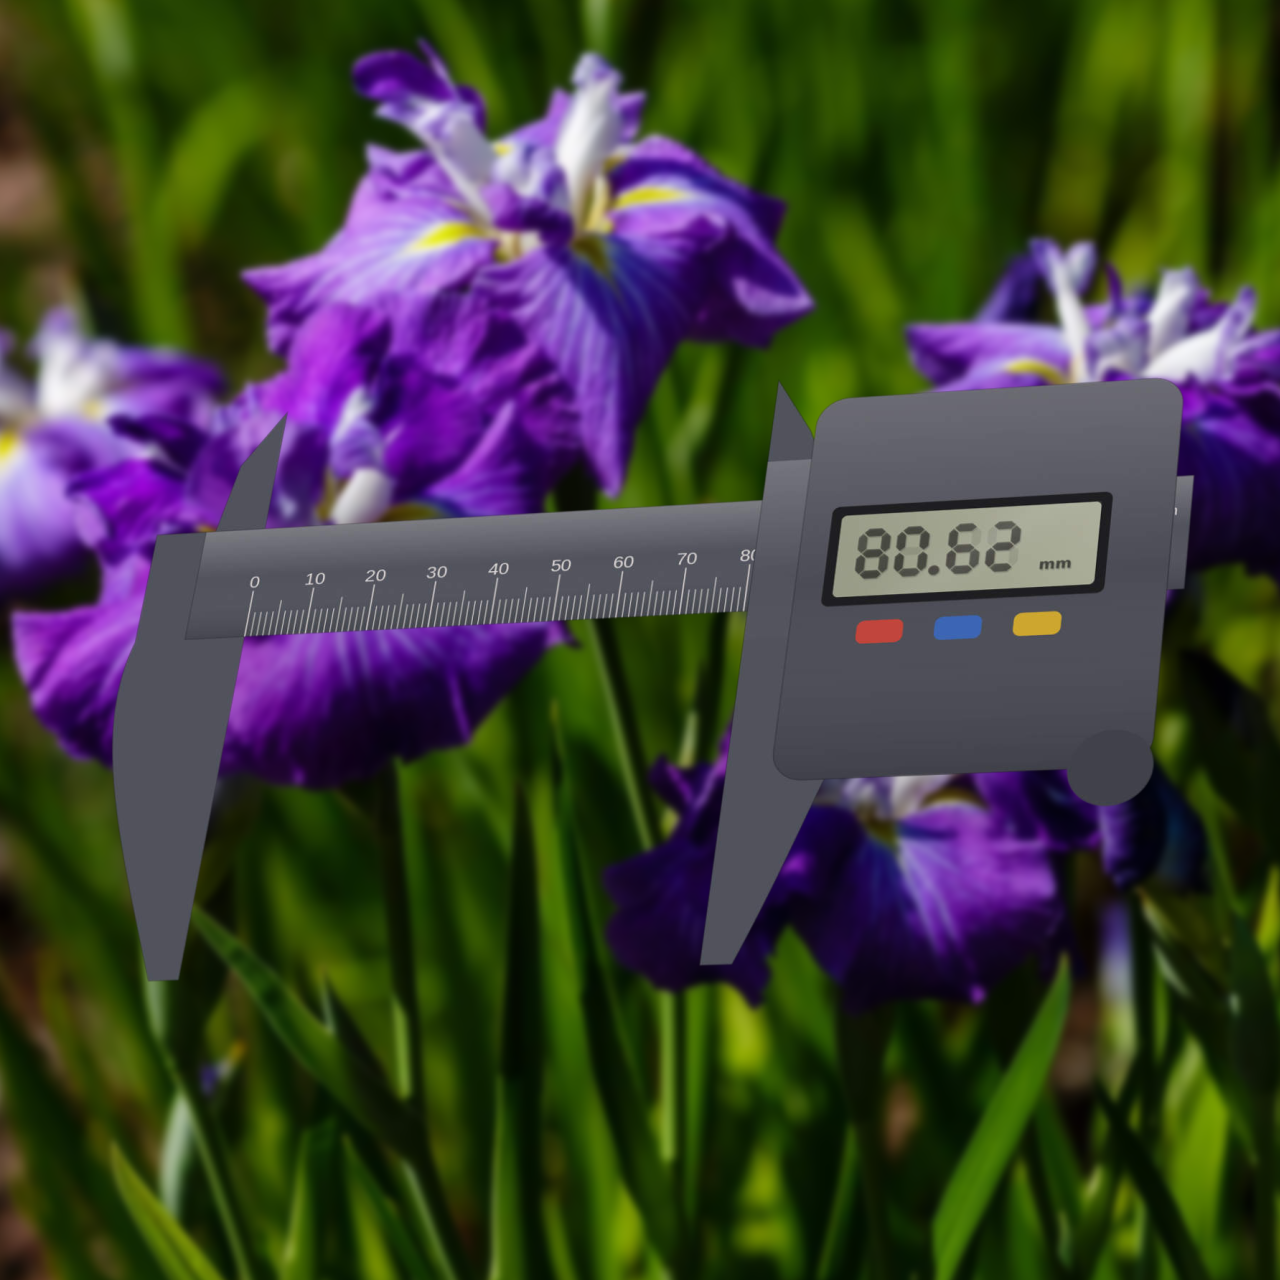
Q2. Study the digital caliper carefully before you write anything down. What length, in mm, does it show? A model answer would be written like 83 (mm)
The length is 80.62 (mm)
